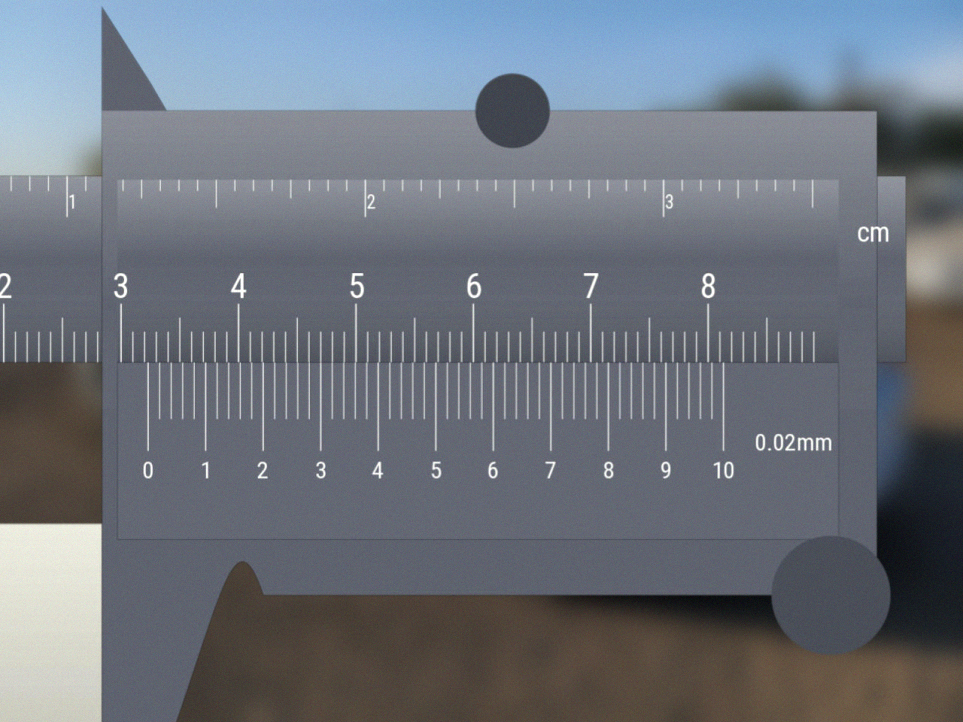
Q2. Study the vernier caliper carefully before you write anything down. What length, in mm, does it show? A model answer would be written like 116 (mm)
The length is 32.3 (mm)
